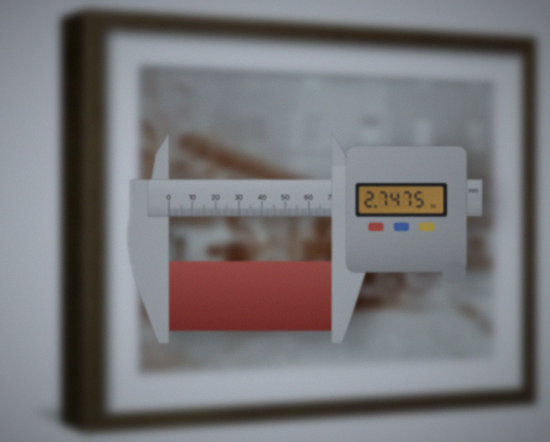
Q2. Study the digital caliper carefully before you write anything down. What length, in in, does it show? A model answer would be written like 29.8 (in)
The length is 2.7475 (in)
